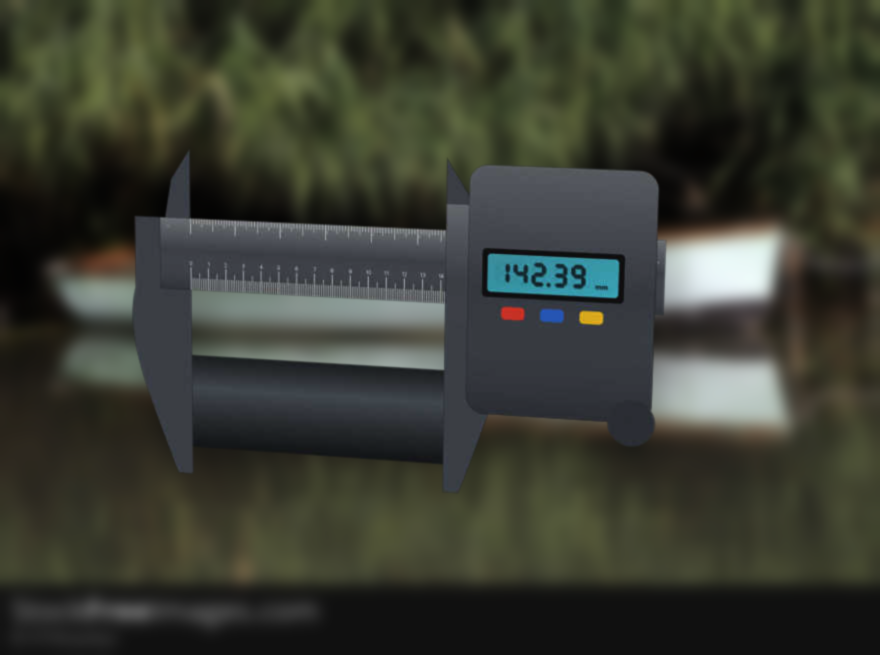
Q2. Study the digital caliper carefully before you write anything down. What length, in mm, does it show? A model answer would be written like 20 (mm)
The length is 142.39 (mm)
